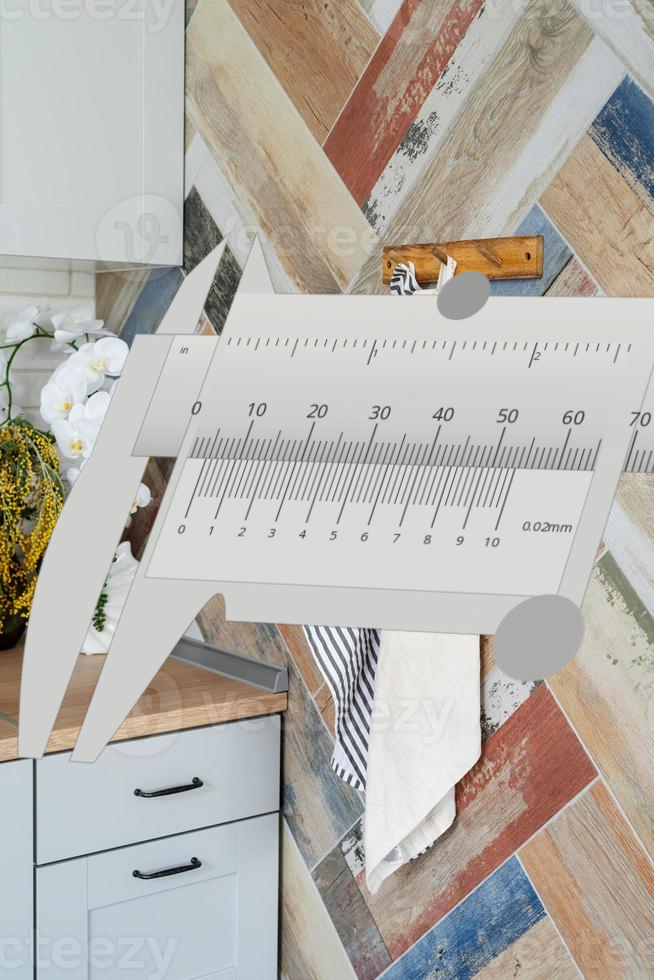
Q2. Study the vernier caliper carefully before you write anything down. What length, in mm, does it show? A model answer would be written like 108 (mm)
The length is 4.5 (mm)
